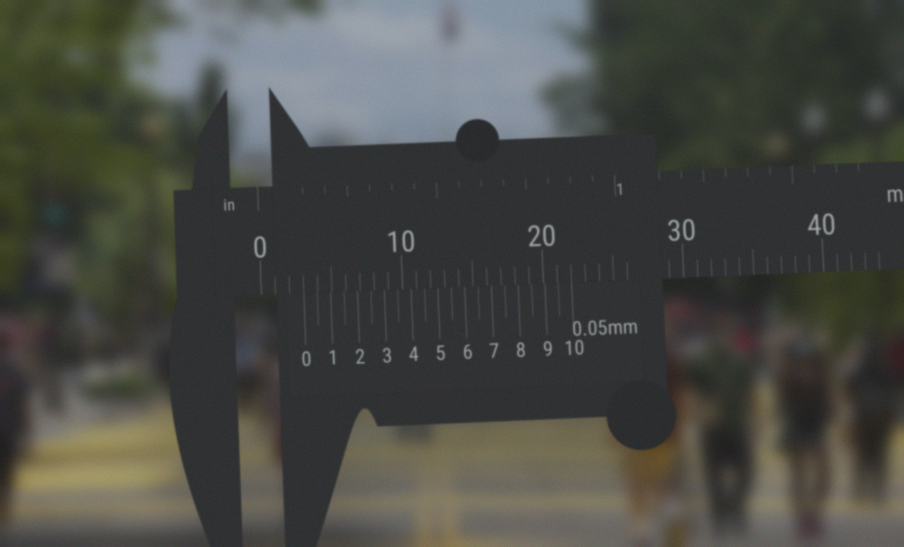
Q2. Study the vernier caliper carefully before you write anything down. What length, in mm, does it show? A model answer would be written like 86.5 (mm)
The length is 3.0 (mm)
